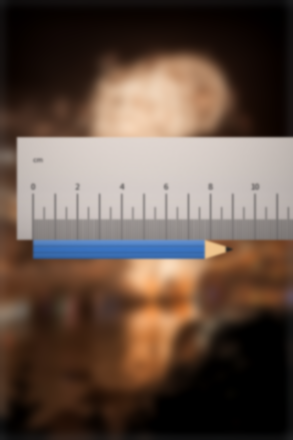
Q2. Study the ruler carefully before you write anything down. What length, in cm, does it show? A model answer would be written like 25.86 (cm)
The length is 9 (cm)
